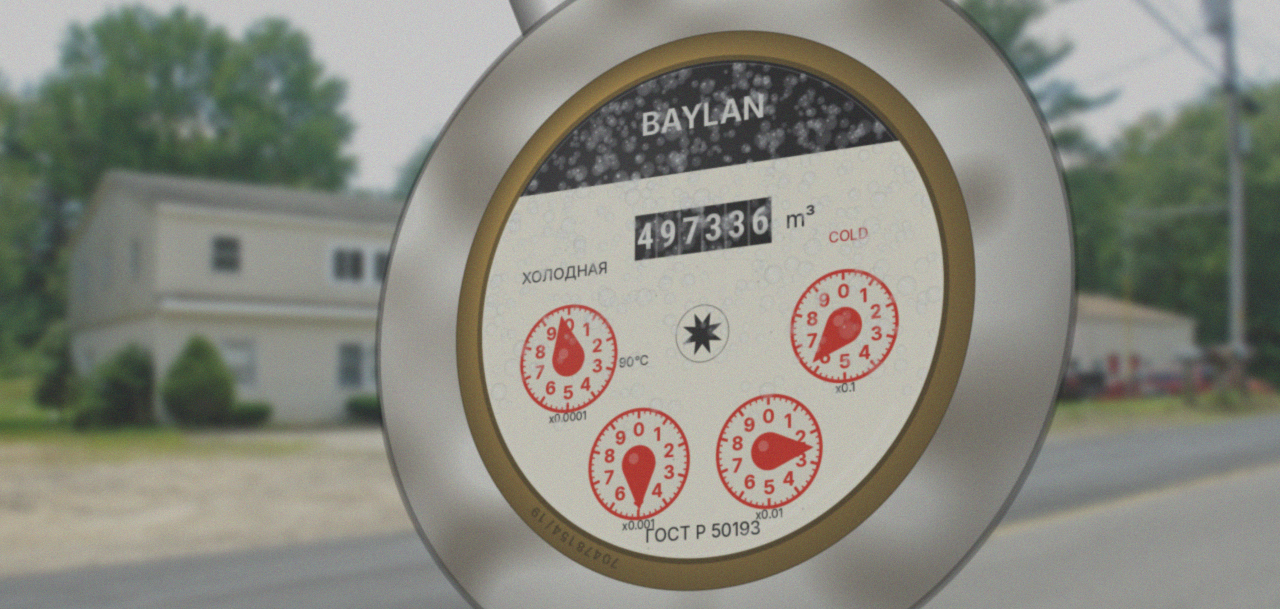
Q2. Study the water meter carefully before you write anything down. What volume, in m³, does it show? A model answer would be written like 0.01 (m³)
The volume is 497336.6249 (m³)
